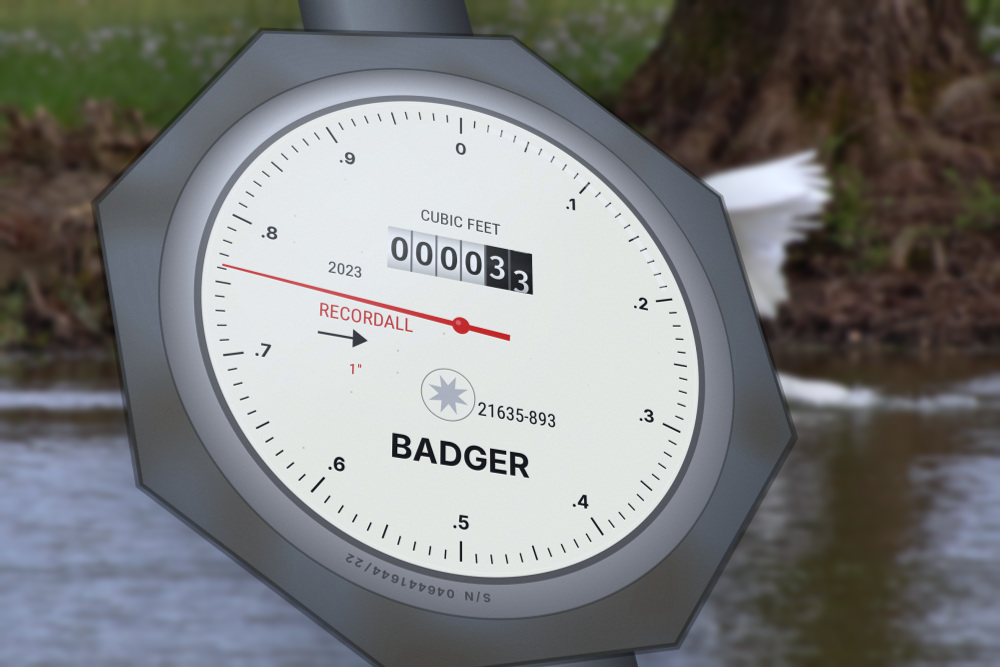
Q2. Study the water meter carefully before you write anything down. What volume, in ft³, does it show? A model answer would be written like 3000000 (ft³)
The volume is 32.76 (ft³)
